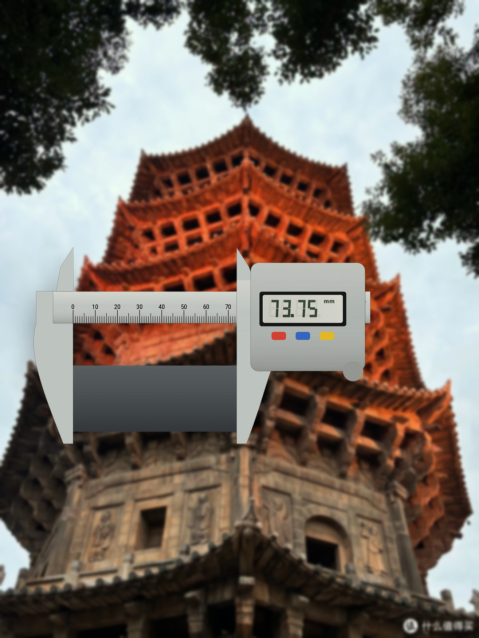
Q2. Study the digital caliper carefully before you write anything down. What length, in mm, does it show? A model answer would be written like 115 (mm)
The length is 73.75 (mm)
